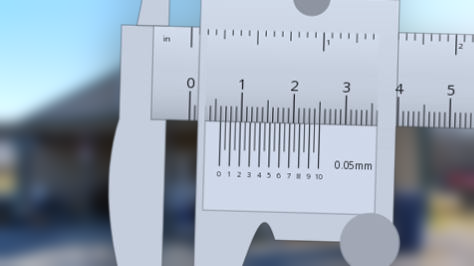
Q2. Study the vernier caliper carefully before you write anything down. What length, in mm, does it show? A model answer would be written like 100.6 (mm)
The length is 6.0 (mm)
